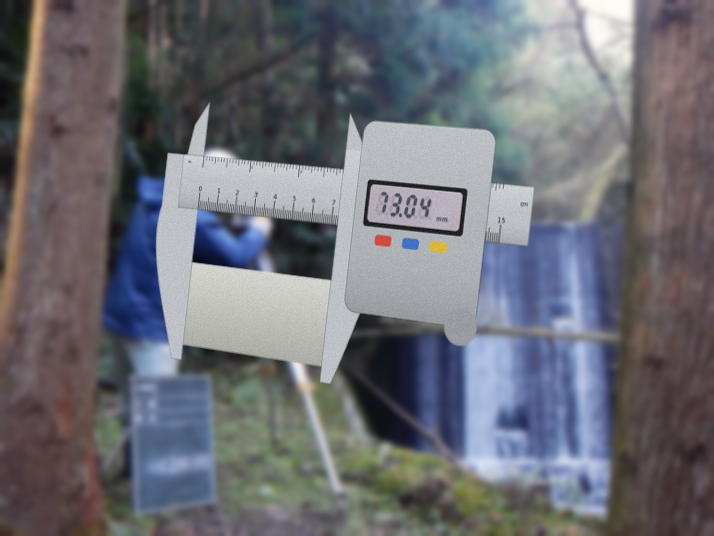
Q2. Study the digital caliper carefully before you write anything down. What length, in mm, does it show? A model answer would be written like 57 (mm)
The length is 73.04 (mm)
